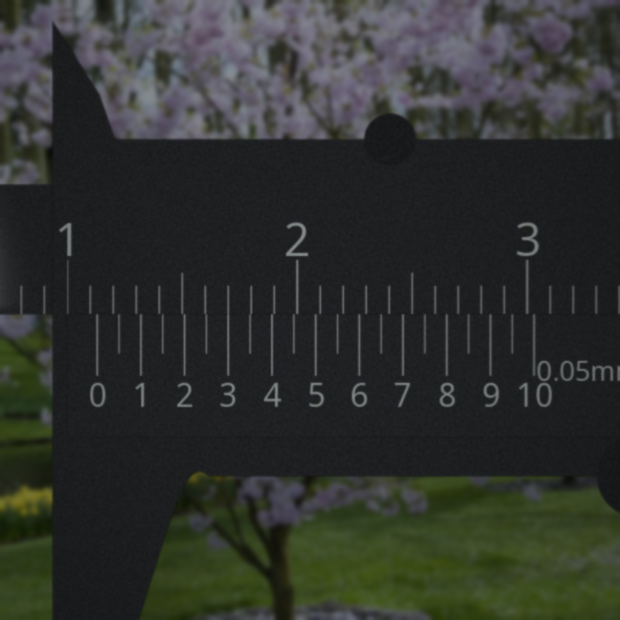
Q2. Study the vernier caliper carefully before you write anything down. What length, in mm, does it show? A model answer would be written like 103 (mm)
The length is 11.3 (mm)
